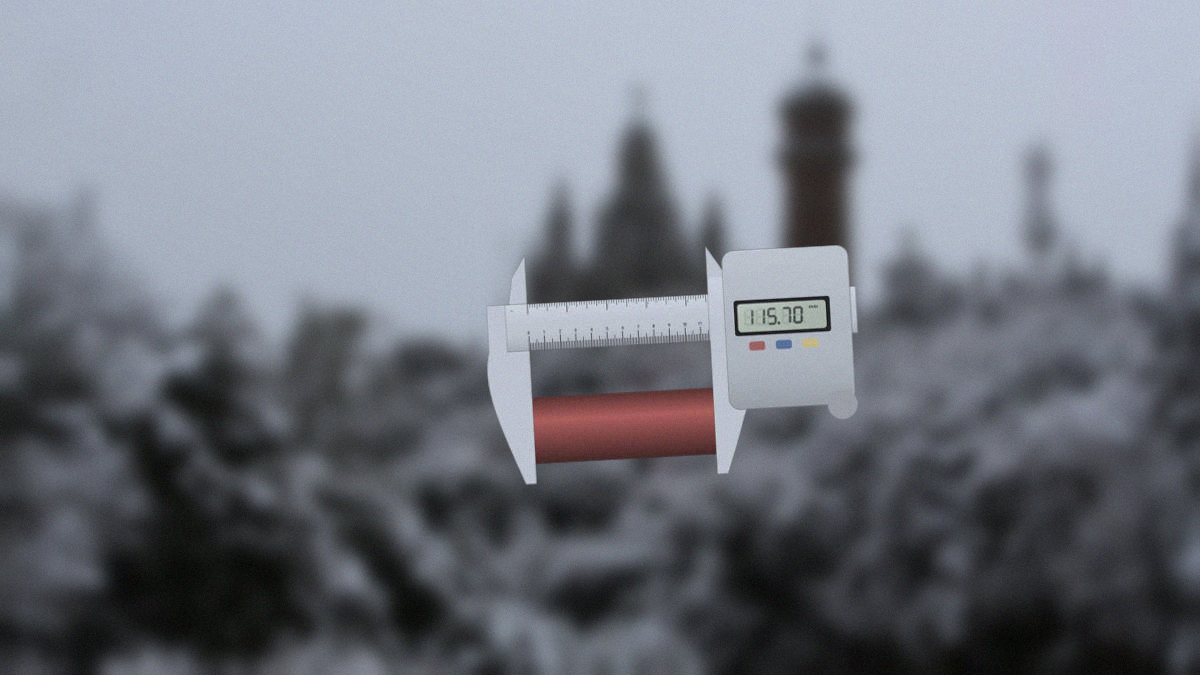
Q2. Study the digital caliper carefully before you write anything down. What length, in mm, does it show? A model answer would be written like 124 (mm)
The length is 115.70 (mm)
